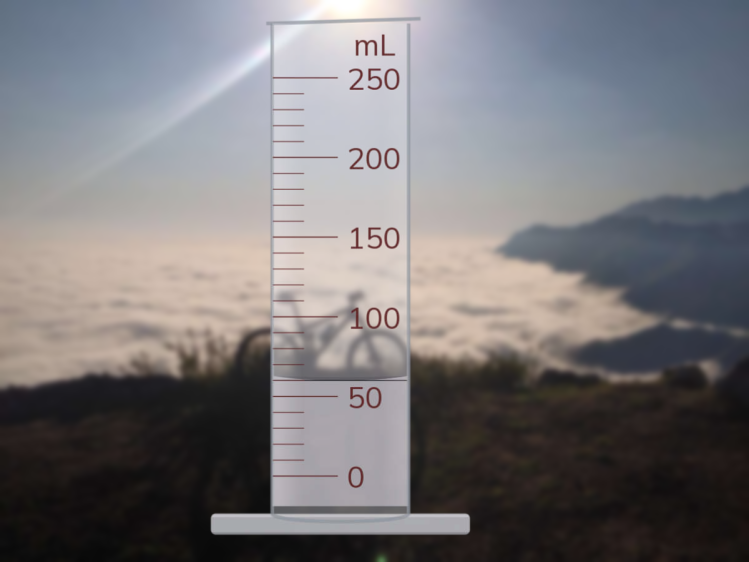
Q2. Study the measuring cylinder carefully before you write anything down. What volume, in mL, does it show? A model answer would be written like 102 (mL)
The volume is 60 (mL)
